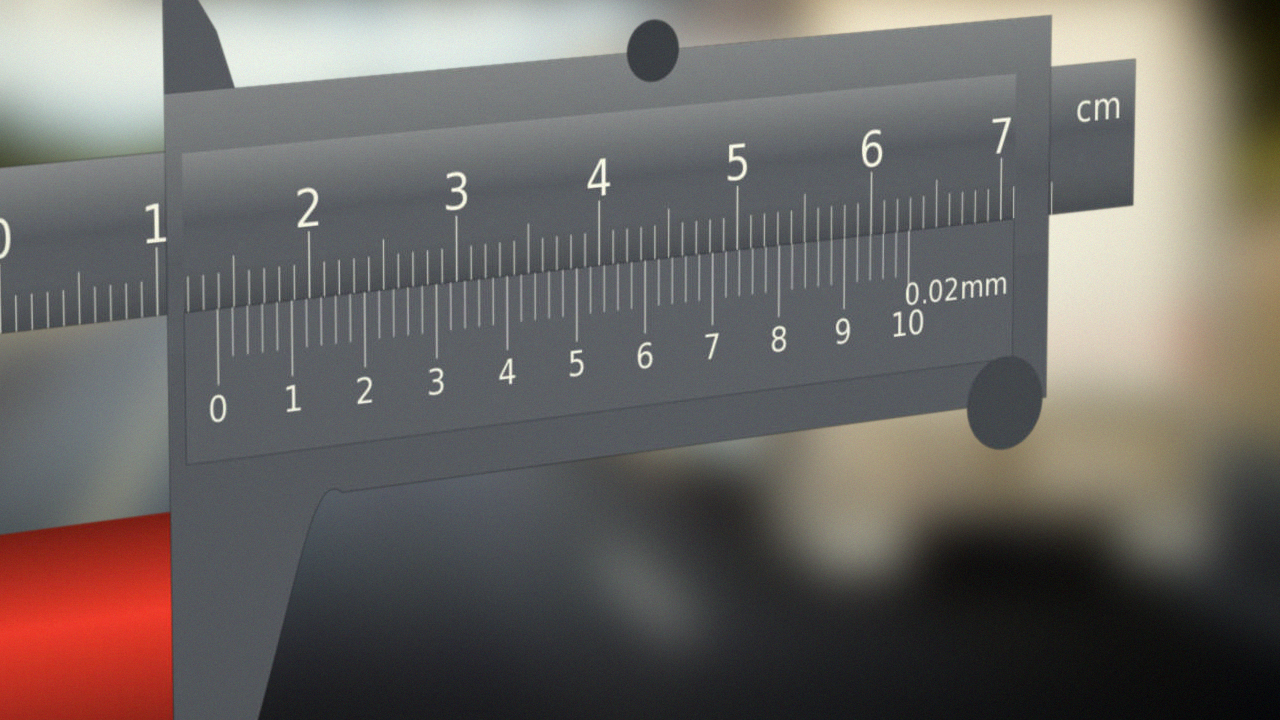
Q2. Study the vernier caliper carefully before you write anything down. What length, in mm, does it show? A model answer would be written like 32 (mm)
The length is 13.9 (mm)
